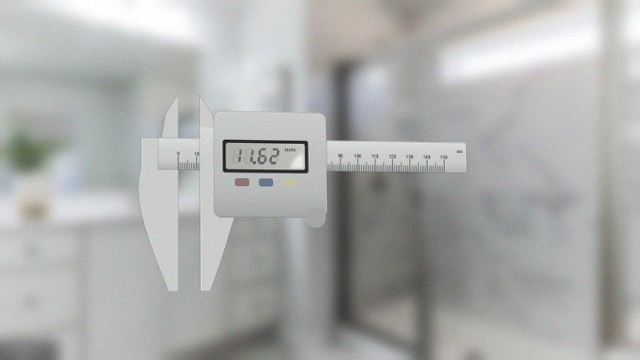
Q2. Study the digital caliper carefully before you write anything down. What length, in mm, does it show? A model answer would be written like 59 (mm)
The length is 11.62 (mm)
